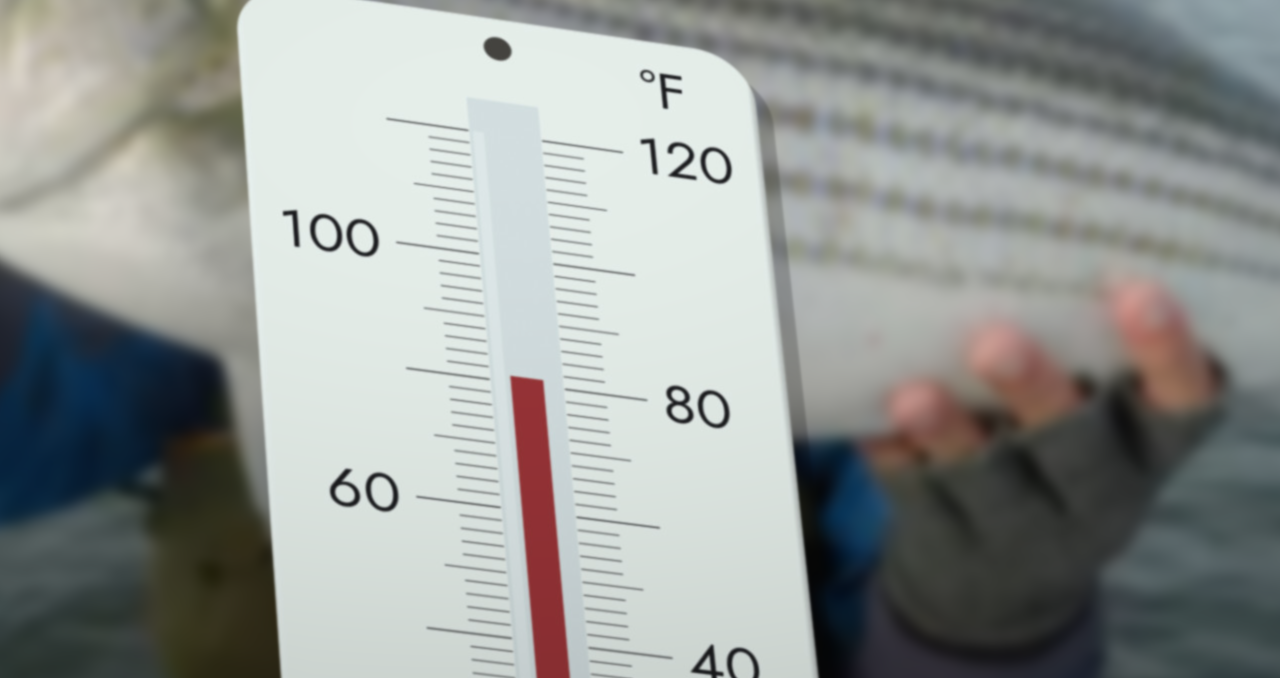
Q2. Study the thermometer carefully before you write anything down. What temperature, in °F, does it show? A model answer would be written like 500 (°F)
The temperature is 81 (°F)
